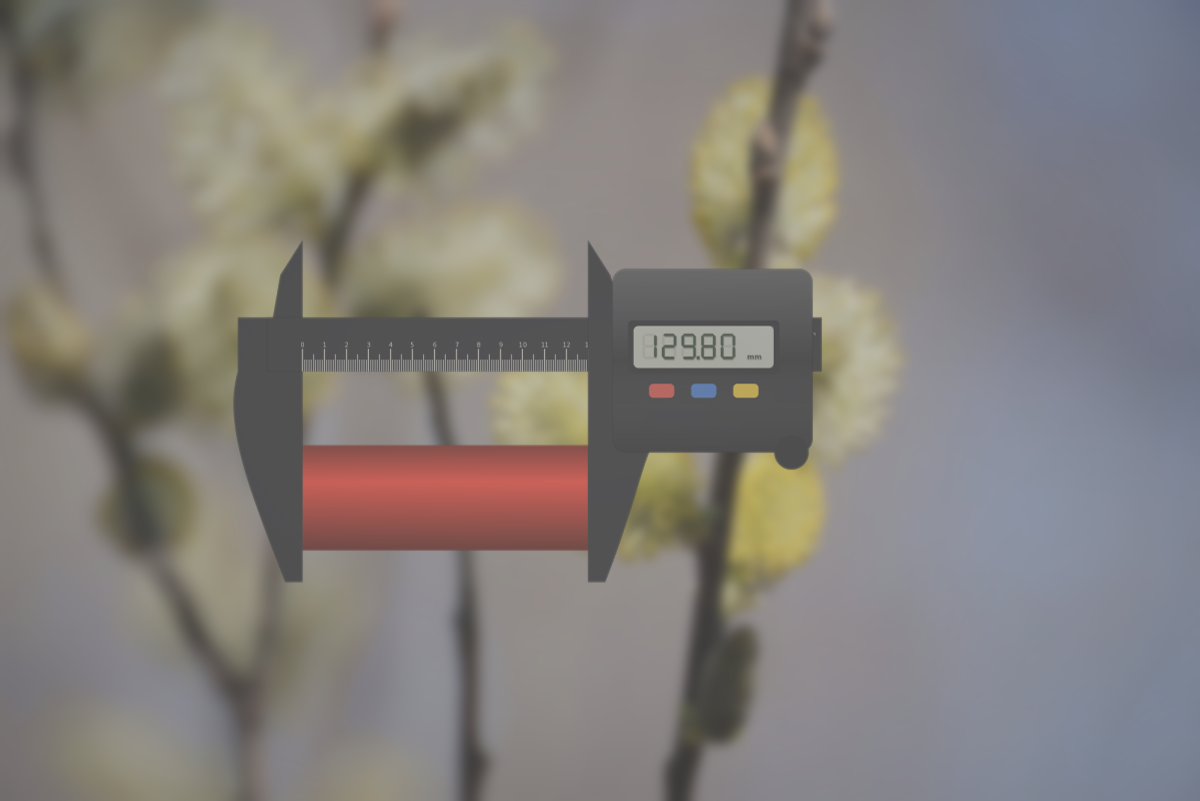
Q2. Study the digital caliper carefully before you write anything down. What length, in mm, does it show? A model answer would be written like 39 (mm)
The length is 129.80 (mm)
